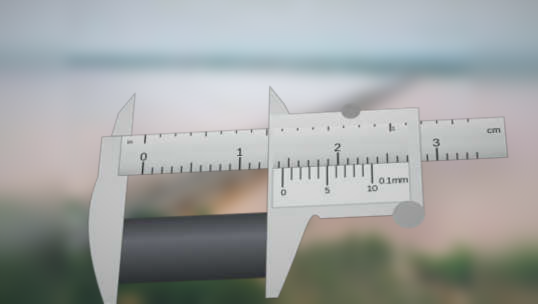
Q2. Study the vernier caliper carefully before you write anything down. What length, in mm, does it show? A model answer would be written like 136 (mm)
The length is 14.4 (mm)
